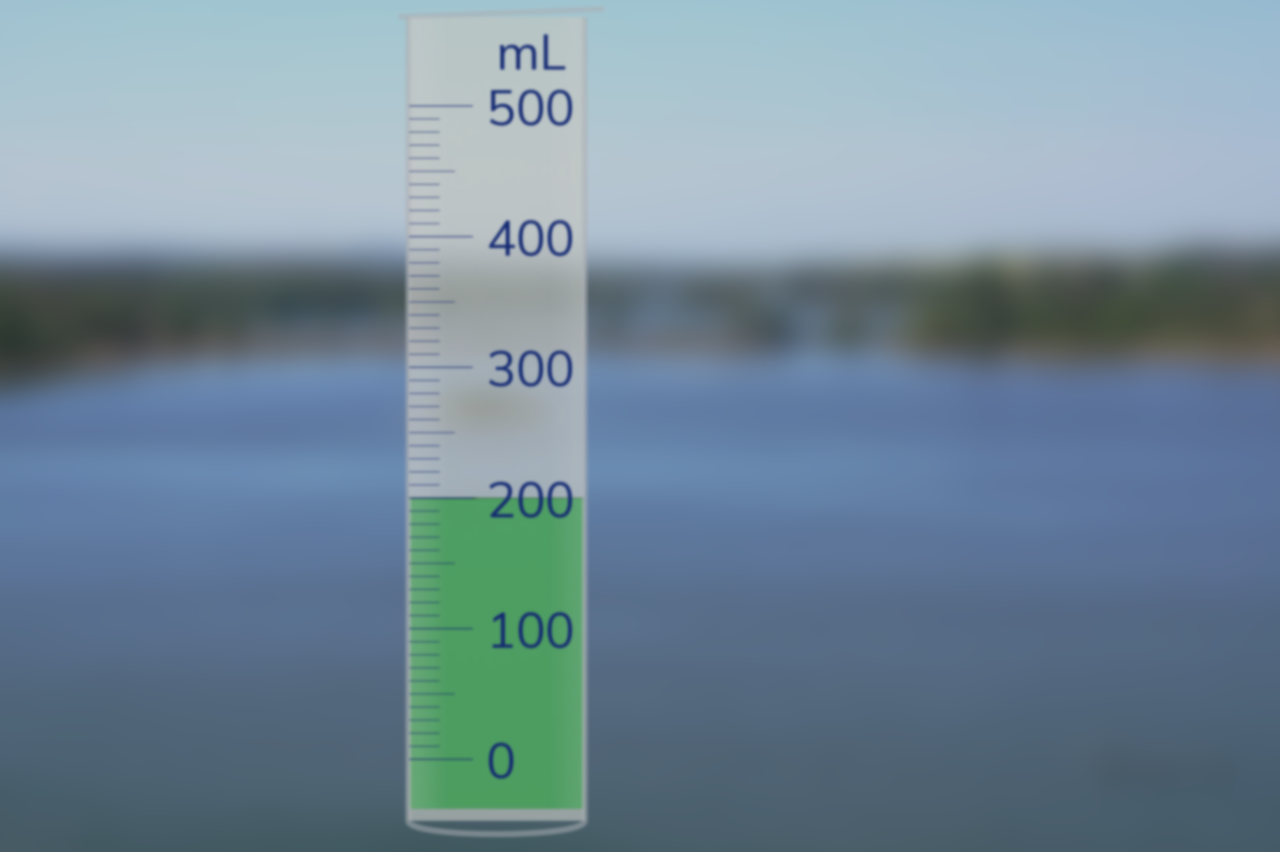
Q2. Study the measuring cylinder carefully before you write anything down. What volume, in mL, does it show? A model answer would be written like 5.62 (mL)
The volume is 200 (mL)
